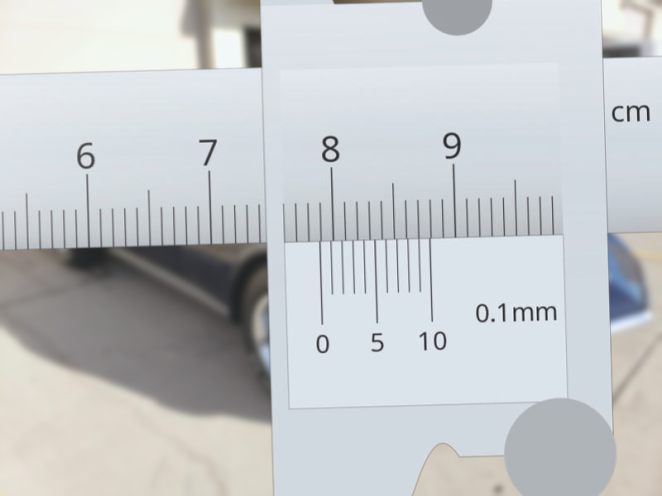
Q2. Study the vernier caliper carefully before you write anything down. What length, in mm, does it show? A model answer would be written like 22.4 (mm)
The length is 78.9 (mm)
